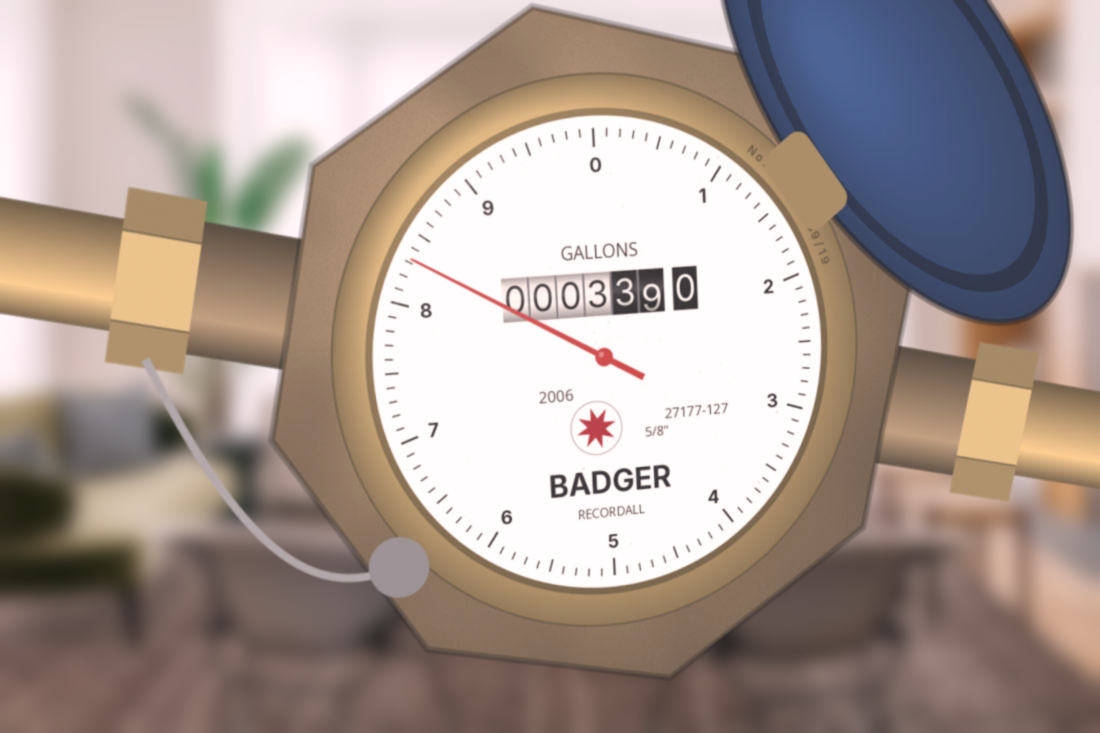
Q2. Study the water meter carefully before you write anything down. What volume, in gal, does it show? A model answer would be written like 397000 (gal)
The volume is 3388.3 (gal)
